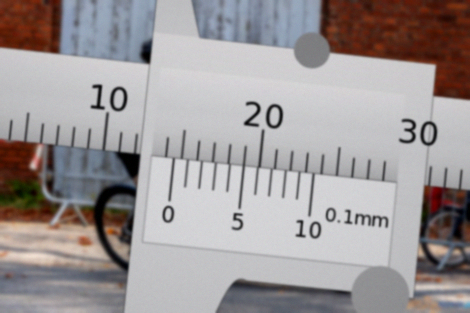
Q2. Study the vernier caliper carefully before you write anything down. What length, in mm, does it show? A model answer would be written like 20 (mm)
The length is 14.5 (mm)
